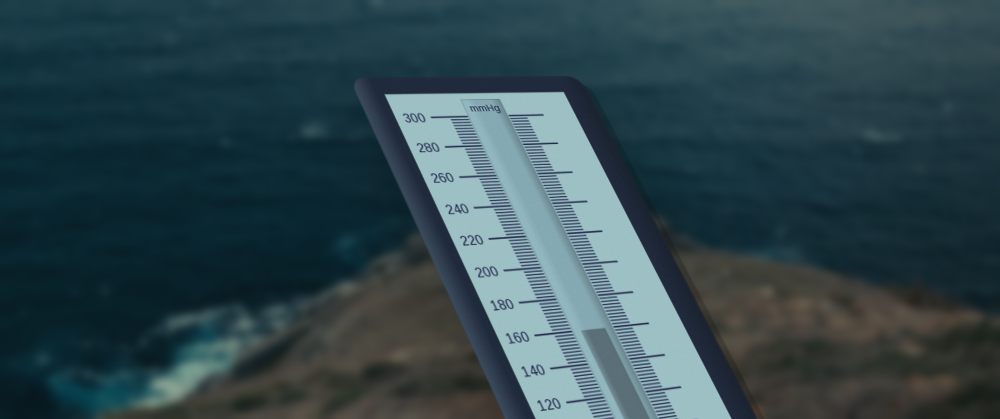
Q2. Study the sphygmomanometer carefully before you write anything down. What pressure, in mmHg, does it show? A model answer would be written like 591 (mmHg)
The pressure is 160 (mmHg)
